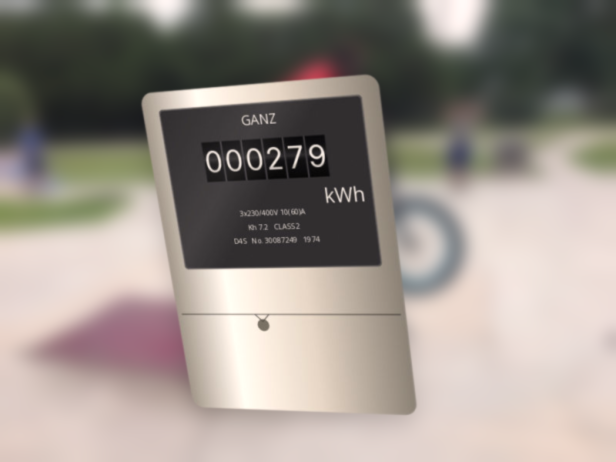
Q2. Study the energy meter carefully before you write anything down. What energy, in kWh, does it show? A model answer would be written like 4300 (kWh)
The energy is 279 (kWh)
